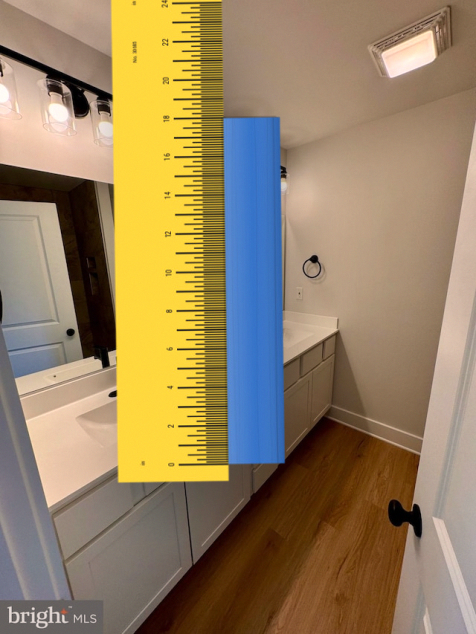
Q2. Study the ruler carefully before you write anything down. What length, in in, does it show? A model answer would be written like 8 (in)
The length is 18 (in)
